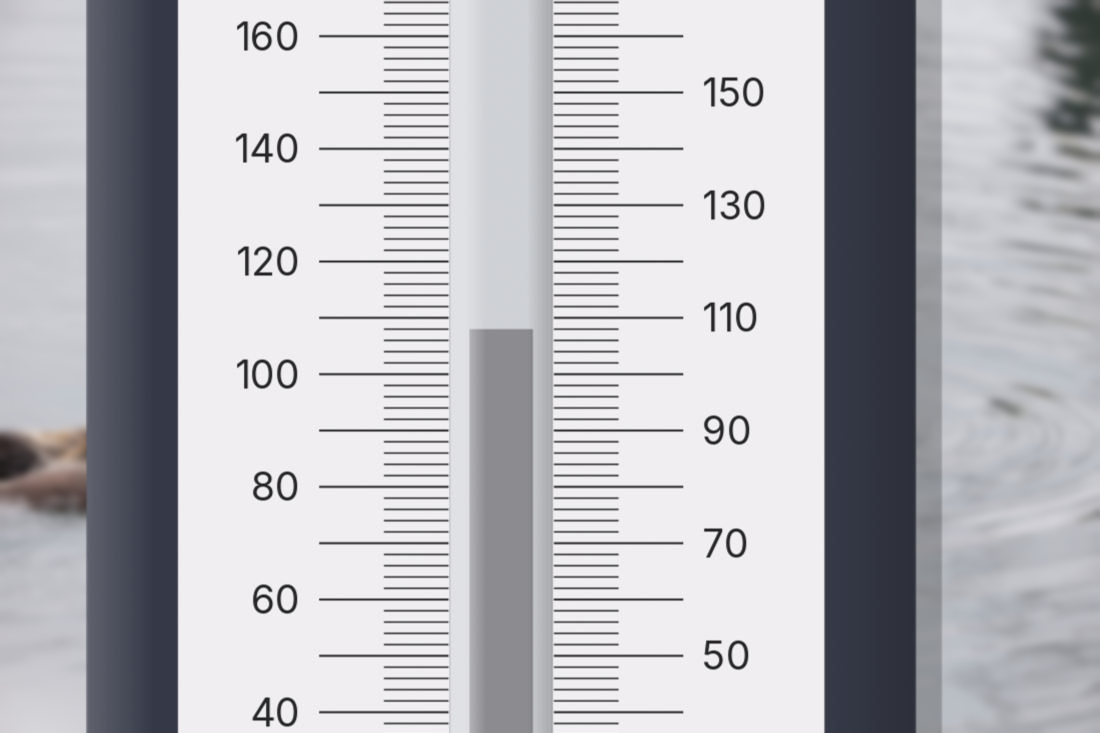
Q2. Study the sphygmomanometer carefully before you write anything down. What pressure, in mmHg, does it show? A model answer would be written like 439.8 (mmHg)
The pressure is 108 (mmHg)
